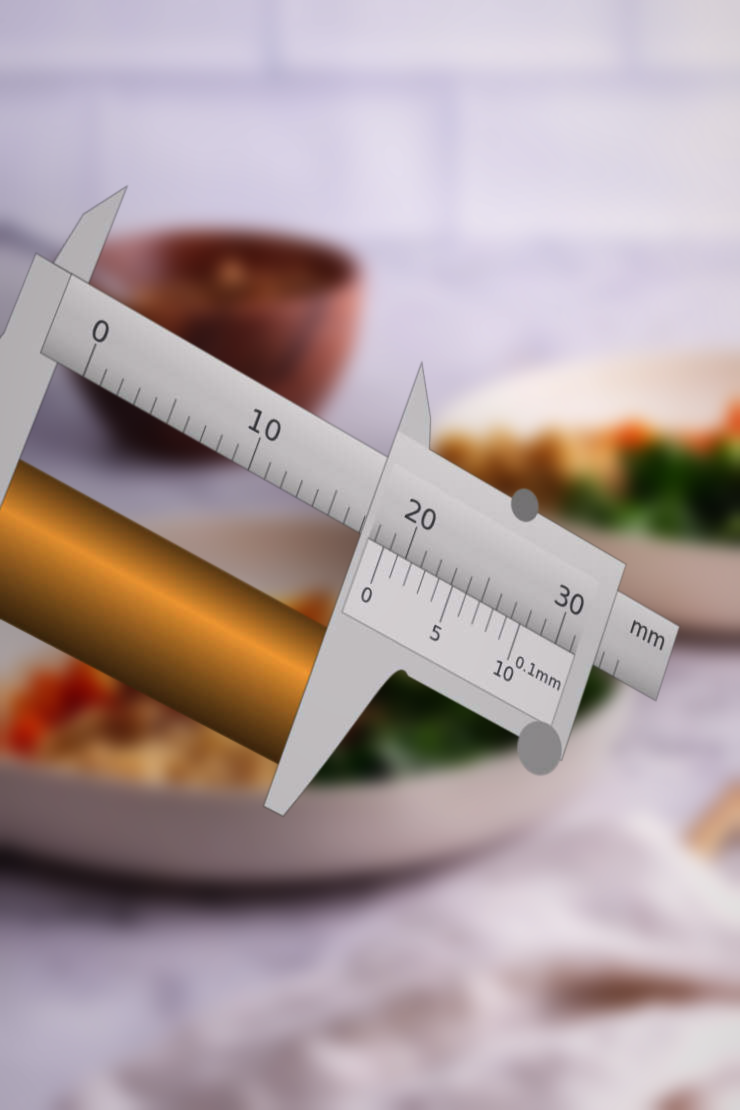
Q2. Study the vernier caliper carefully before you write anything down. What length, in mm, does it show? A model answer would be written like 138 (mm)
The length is 18.6 (mm)
